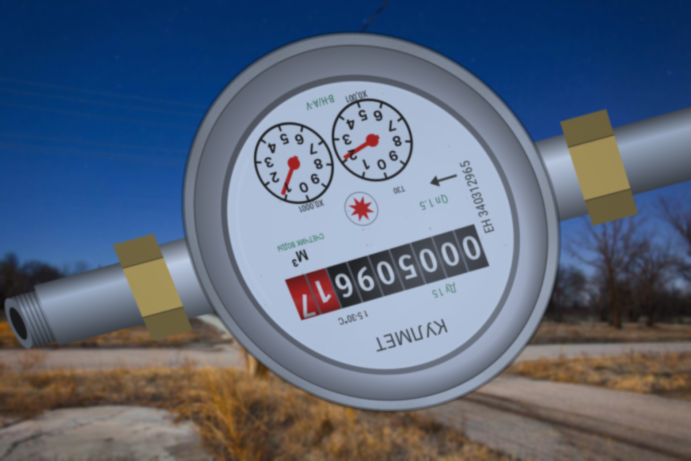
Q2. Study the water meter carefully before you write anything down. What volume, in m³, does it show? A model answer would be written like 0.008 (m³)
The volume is 5096.1721 (m³)
